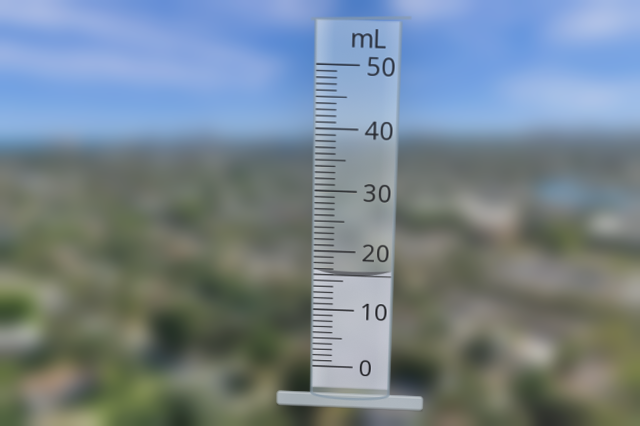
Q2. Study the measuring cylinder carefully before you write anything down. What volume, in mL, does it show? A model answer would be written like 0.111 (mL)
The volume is 16 (mL)
